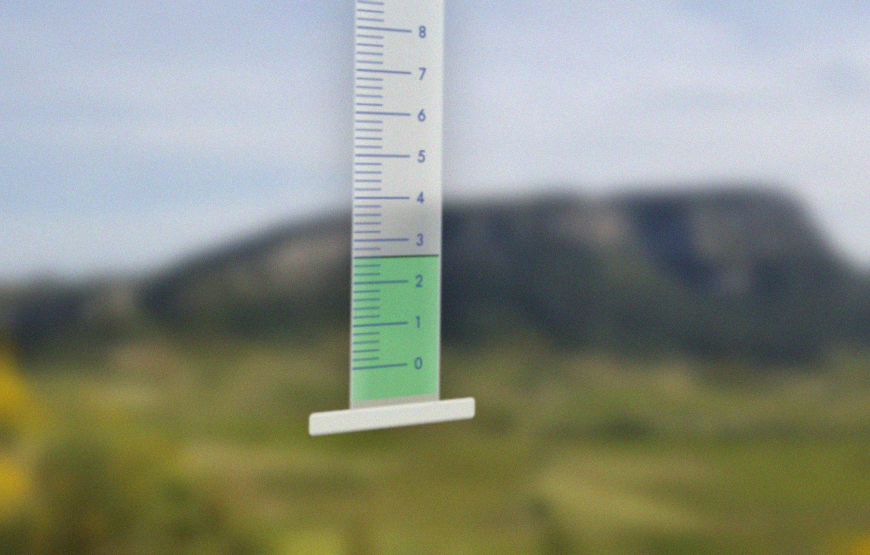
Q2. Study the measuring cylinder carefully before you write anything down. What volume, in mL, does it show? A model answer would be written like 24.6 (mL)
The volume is 2.6 (mL)
